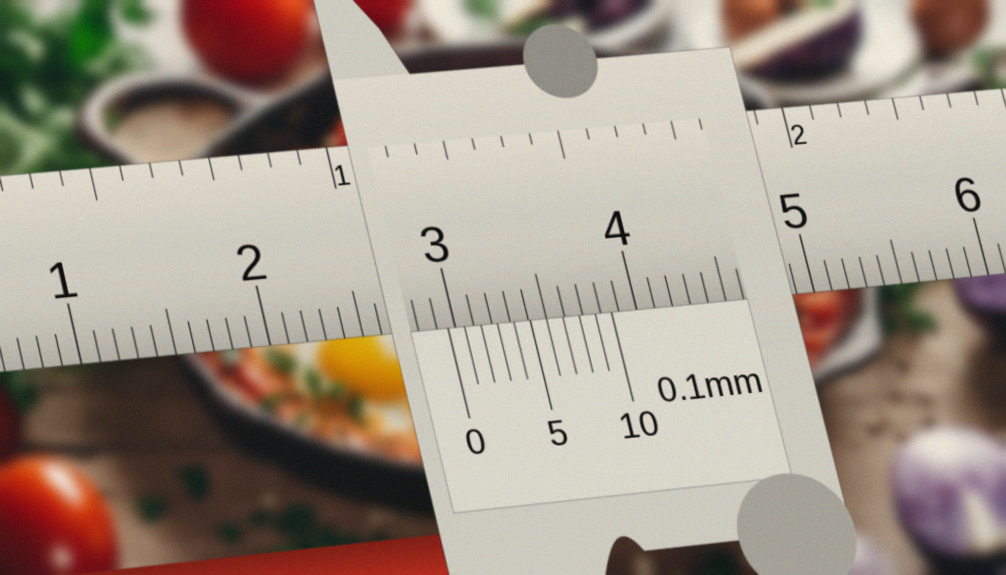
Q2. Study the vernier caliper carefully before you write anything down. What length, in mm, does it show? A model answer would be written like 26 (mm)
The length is 29.6 (mm)
